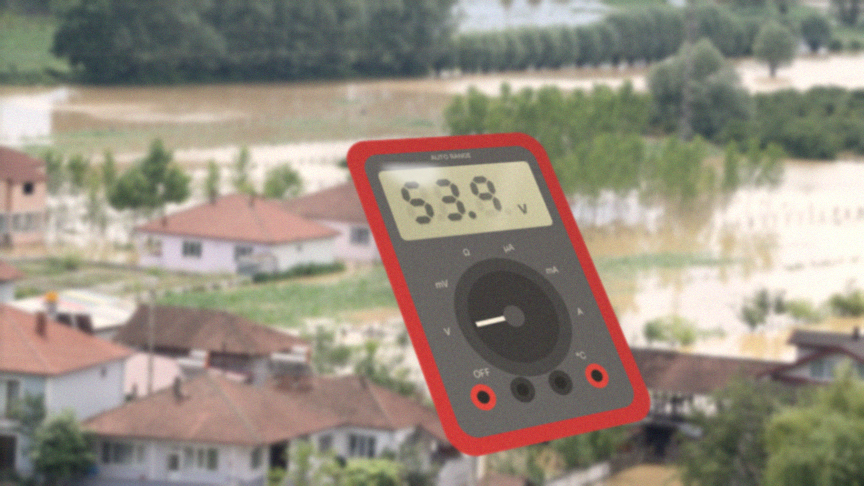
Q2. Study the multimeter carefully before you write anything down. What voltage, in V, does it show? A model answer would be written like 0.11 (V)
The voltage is 53.9 (V)
